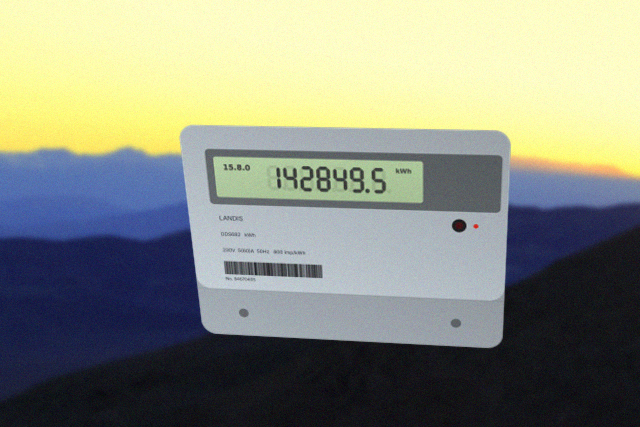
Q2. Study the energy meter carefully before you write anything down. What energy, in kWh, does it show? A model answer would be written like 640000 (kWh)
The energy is 142849.5 (kWh)
